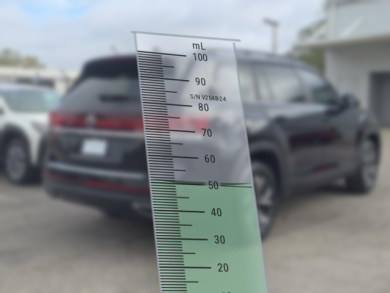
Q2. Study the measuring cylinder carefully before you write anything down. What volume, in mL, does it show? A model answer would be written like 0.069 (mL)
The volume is 50 (mL)
